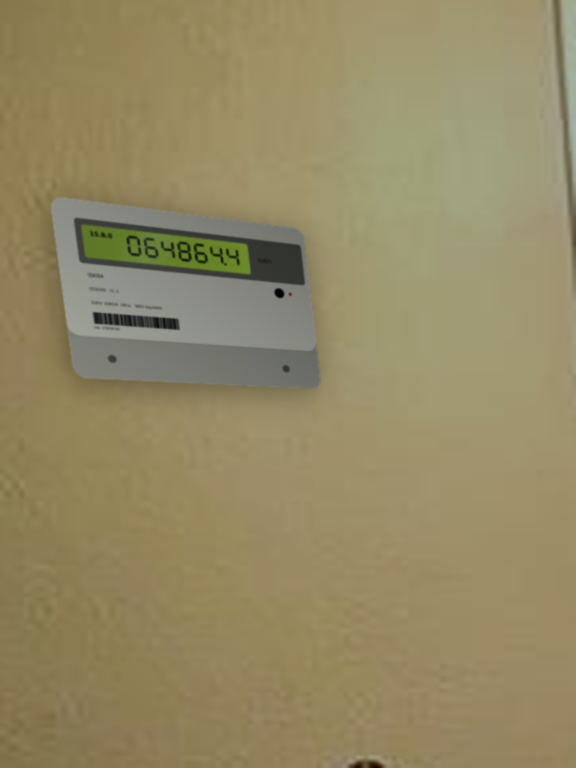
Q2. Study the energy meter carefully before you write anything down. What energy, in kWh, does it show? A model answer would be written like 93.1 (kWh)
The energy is 64864.4 (kWh)
